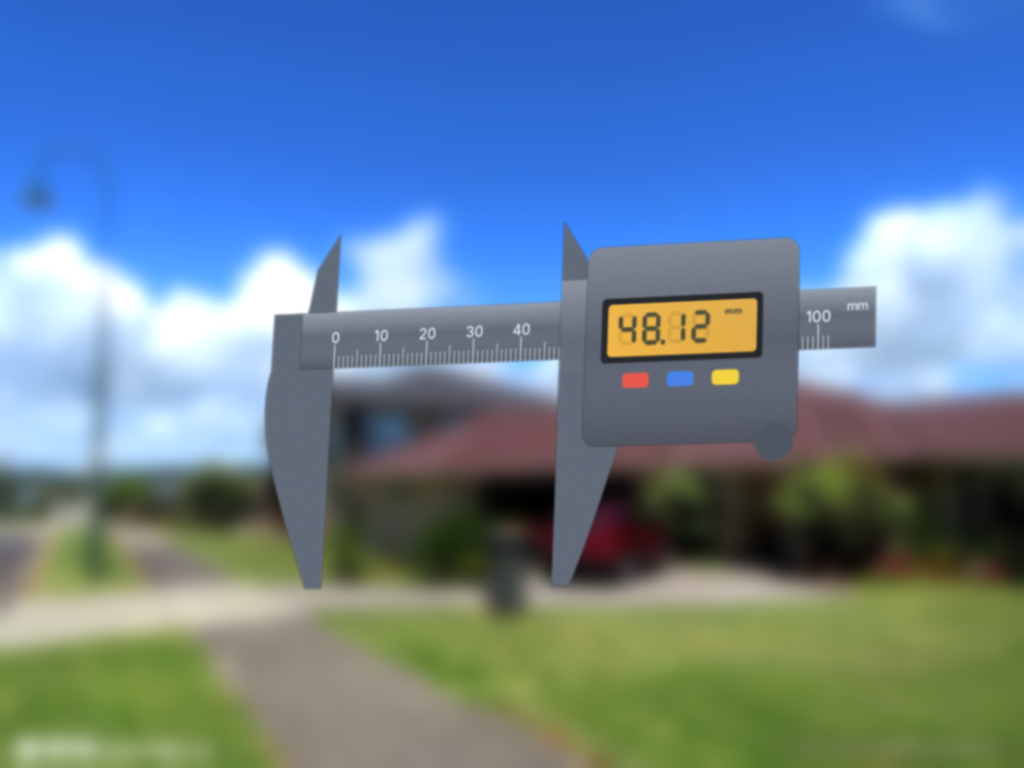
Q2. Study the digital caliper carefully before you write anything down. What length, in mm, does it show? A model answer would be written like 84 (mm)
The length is 48.12 (mm)
